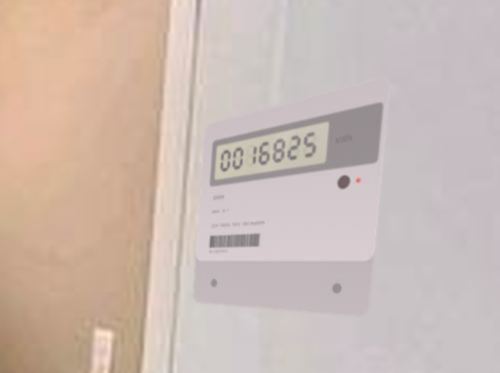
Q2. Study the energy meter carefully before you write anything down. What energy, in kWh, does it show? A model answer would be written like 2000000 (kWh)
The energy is 16825 (kWh)
